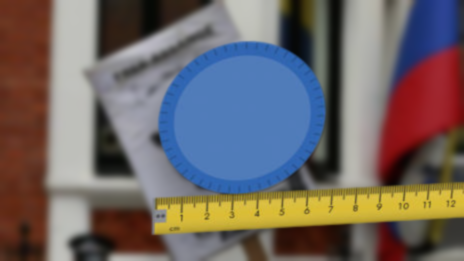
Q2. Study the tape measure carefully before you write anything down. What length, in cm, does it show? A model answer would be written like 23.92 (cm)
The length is 6.5 (cm)
